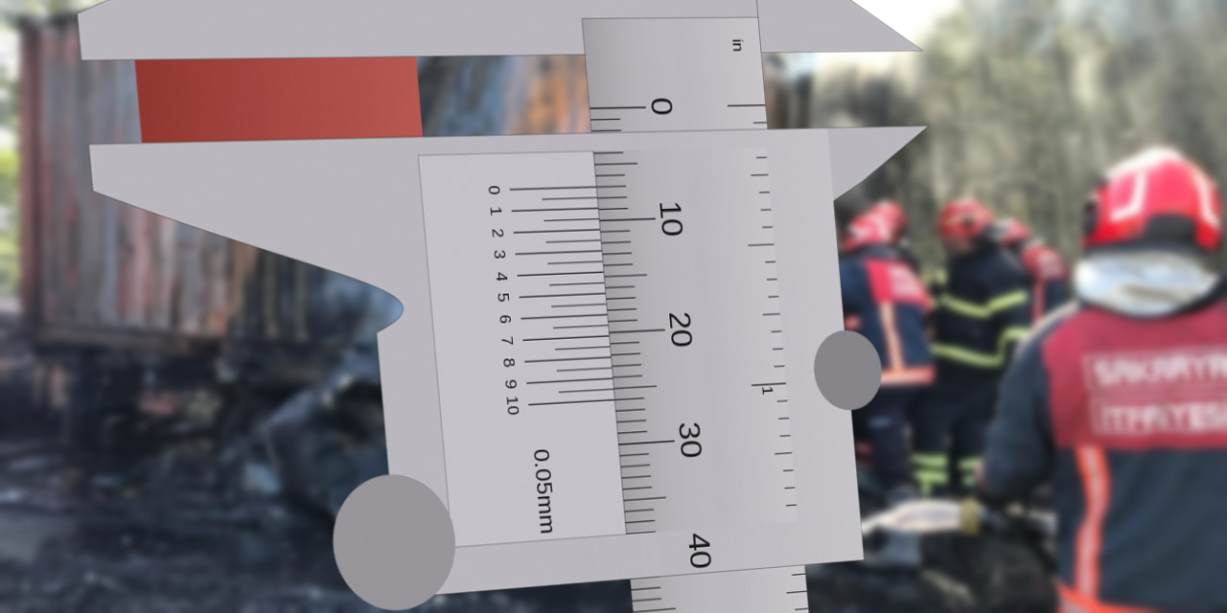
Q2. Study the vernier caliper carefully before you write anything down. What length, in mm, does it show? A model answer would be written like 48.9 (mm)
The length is 7.0 (mm)
